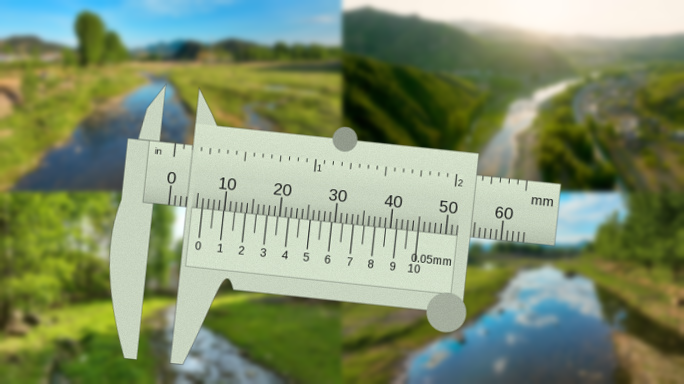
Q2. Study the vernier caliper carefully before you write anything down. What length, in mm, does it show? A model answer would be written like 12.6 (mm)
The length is 6.0 (mm)
